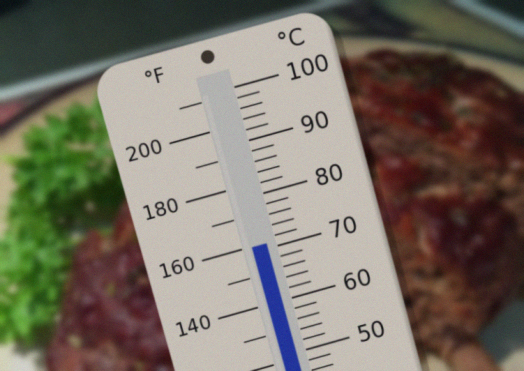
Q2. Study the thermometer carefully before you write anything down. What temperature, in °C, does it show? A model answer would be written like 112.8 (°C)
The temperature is 71 (°C)
